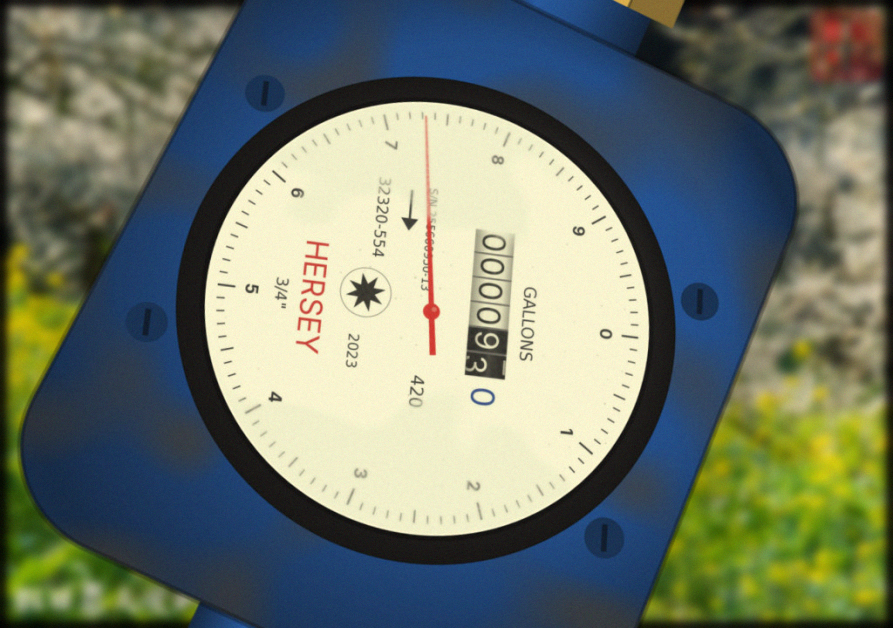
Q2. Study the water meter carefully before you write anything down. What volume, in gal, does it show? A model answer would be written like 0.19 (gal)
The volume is 927.3 (gal)
